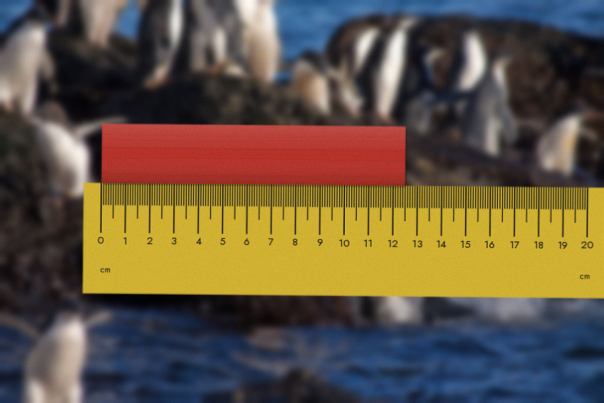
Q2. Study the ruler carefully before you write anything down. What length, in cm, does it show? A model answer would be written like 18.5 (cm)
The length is 12.5 (cm)
